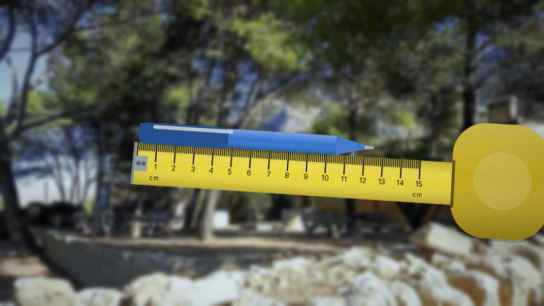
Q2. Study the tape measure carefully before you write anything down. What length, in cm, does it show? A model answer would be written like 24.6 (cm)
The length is 12.5 (cm)
